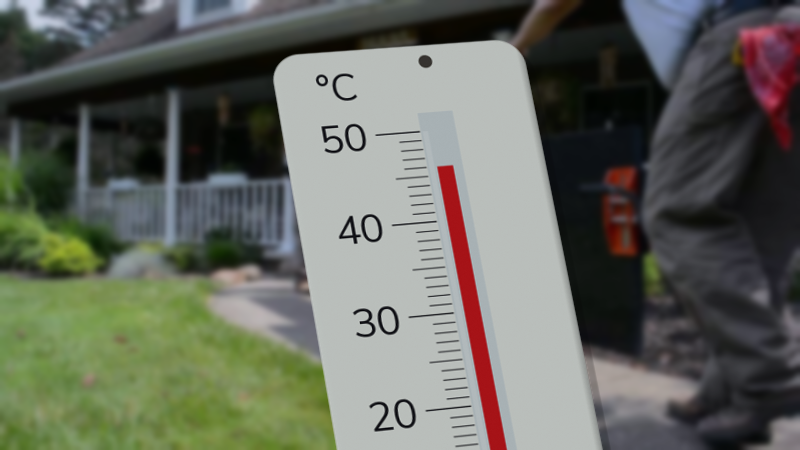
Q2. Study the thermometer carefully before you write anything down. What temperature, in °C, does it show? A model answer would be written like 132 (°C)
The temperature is 46 (°C)
